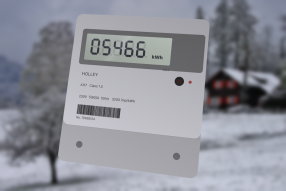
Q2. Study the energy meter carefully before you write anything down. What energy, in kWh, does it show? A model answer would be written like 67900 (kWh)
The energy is 5466 (kWh)
